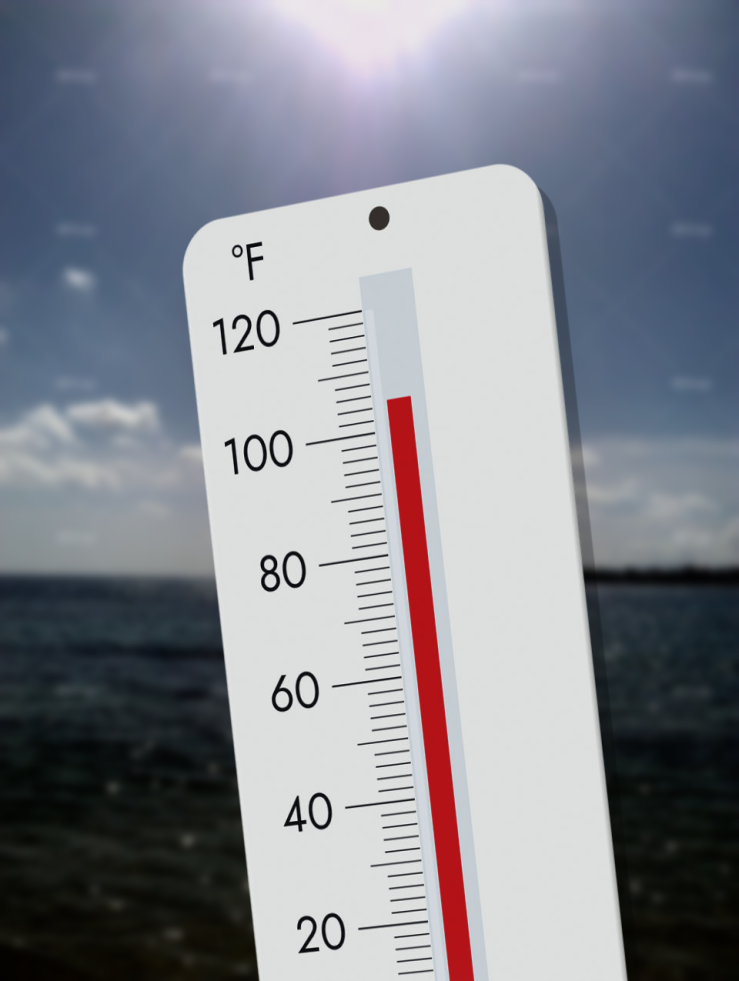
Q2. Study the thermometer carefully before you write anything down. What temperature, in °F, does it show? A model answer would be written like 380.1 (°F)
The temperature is 105 (°F)
